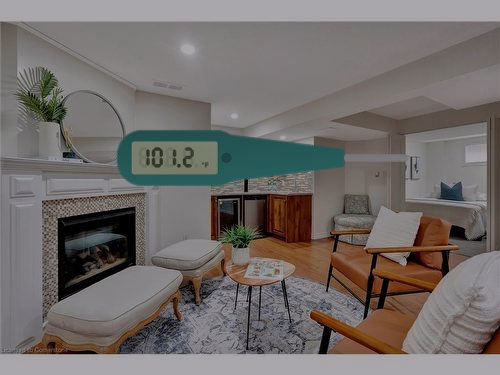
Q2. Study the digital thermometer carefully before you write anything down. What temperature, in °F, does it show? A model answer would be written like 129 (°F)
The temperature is 101.2 (°F)
